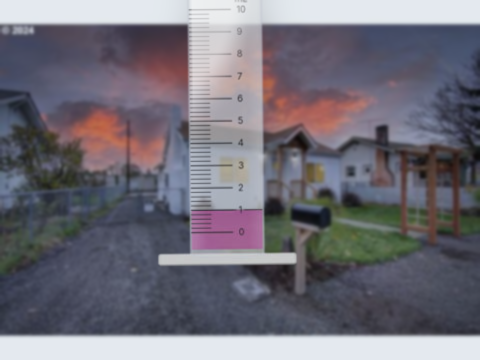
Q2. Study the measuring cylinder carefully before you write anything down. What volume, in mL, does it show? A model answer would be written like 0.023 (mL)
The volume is 1 (mL)
